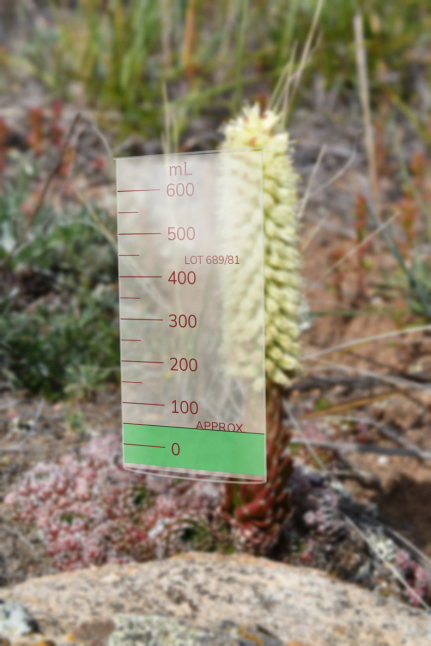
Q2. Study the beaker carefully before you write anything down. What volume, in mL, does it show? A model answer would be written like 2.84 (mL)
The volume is 50 (mL)
